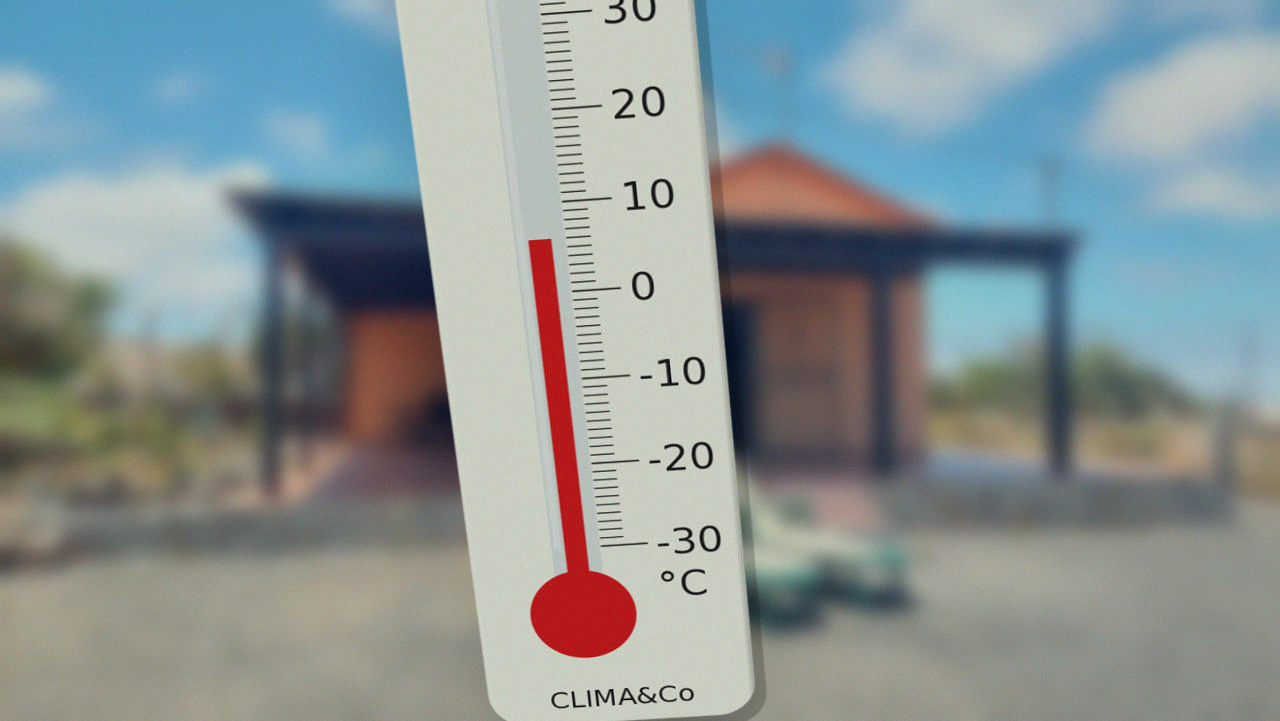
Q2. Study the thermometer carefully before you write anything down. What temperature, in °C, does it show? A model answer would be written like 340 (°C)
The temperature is 6 (°C)
